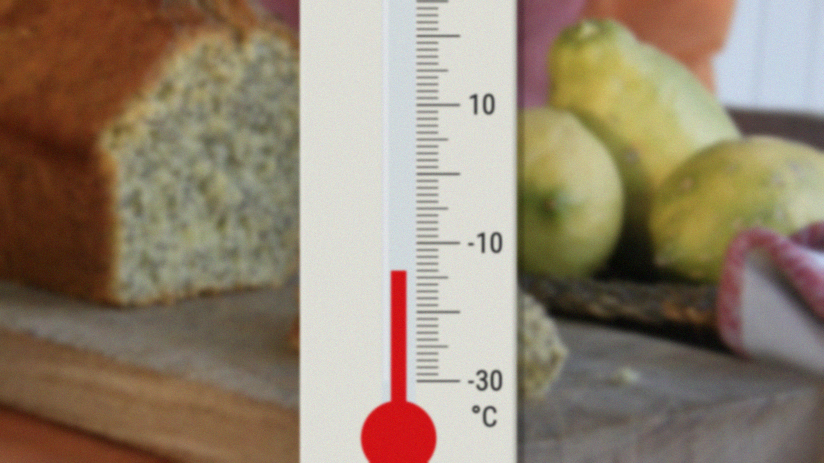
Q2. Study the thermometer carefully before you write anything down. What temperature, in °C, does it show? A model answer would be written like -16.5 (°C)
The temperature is -14 (°C)
